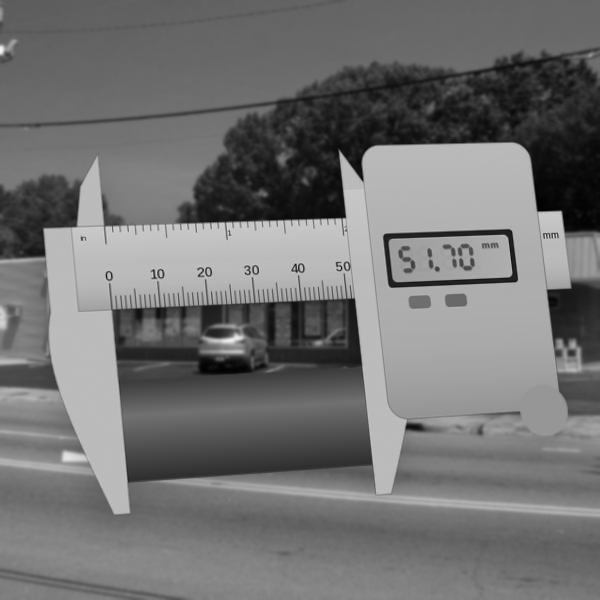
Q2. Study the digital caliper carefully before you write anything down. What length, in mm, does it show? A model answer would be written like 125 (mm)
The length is 51.70 (mm)
